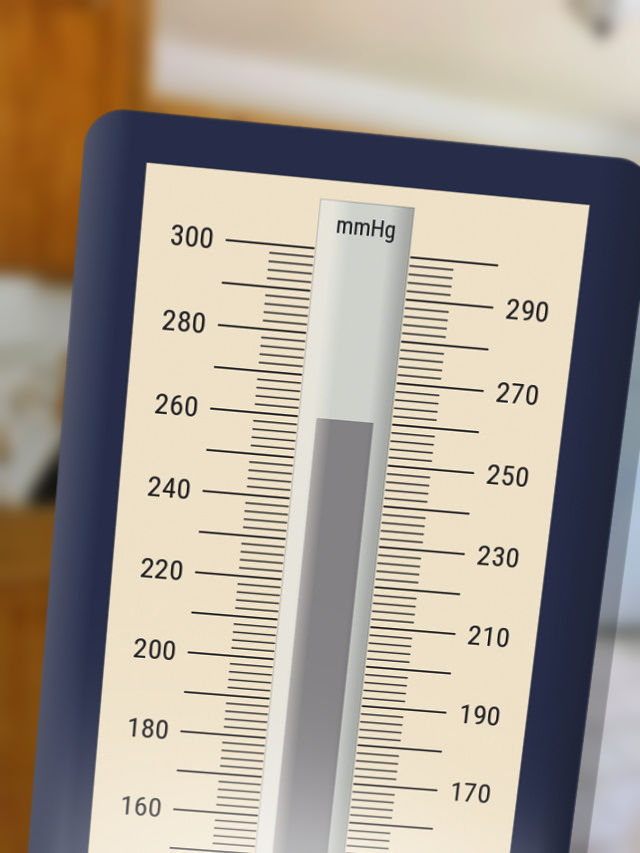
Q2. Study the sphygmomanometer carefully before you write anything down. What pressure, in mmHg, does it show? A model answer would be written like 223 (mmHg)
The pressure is 260 (mmHg)
